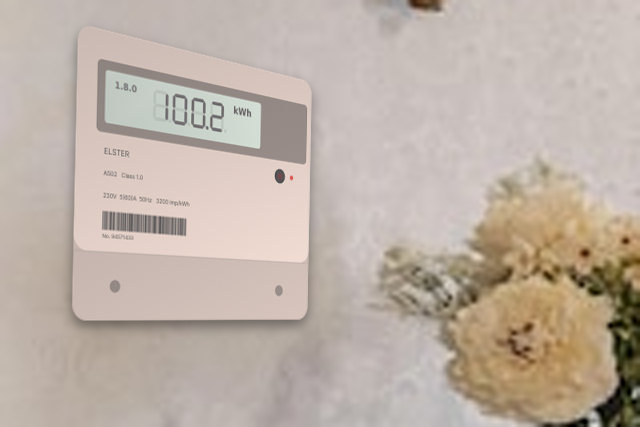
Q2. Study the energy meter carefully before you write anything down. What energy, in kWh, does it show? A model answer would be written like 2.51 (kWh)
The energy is 100.2 (kWh)
